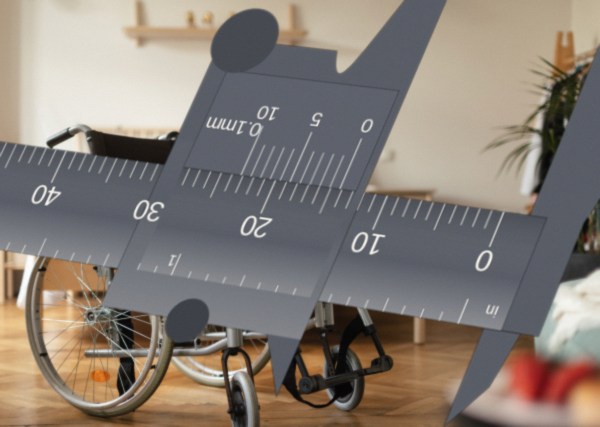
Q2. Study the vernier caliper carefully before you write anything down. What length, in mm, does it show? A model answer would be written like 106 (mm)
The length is 14.2 (mm)
